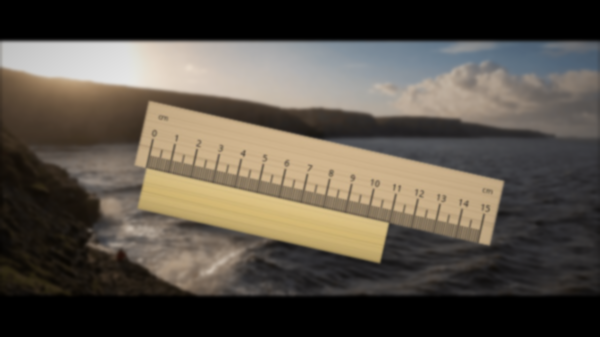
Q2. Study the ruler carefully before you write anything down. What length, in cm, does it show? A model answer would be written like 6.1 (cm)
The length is 11 (cm)
